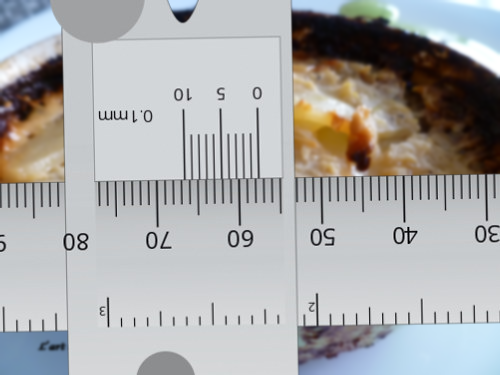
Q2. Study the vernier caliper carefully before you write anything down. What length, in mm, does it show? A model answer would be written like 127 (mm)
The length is 57.6 (mm)
